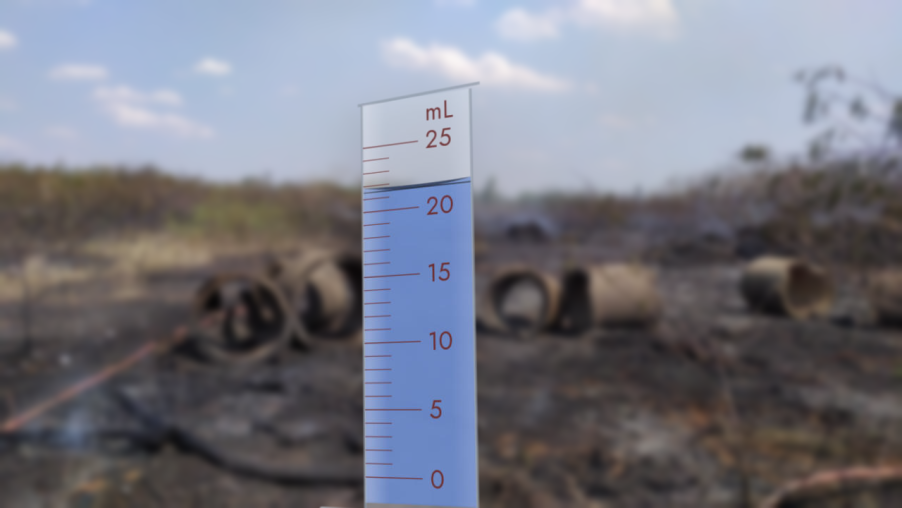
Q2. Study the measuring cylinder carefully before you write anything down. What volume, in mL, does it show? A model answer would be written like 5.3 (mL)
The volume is 21.5 (mL)
